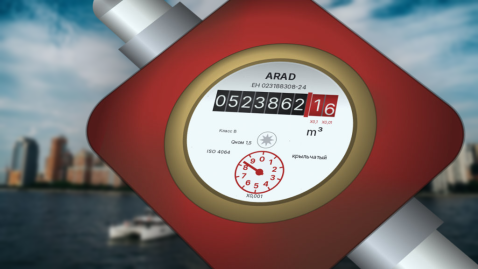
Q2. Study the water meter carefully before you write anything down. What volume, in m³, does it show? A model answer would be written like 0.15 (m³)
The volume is 523862.158 (m³)
